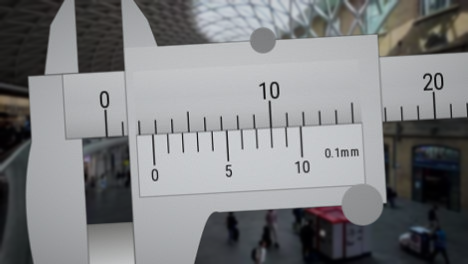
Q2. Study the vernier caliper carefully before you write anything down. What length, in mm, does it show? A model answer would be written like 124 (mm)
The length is 2.8 (mm)
